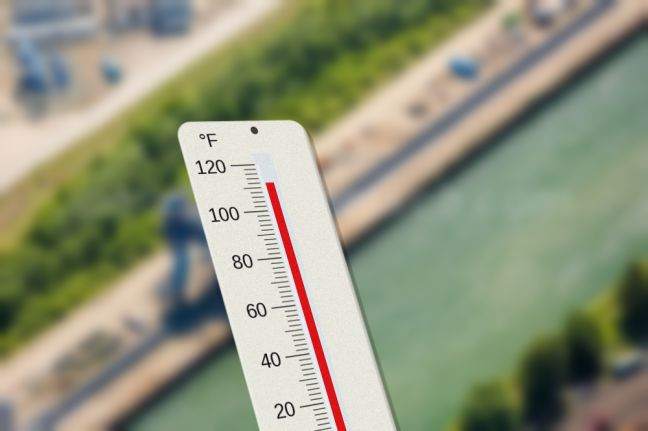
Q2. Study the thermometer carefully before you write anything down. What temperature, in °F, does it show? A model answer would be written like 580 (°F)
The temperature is 112 (°F)
